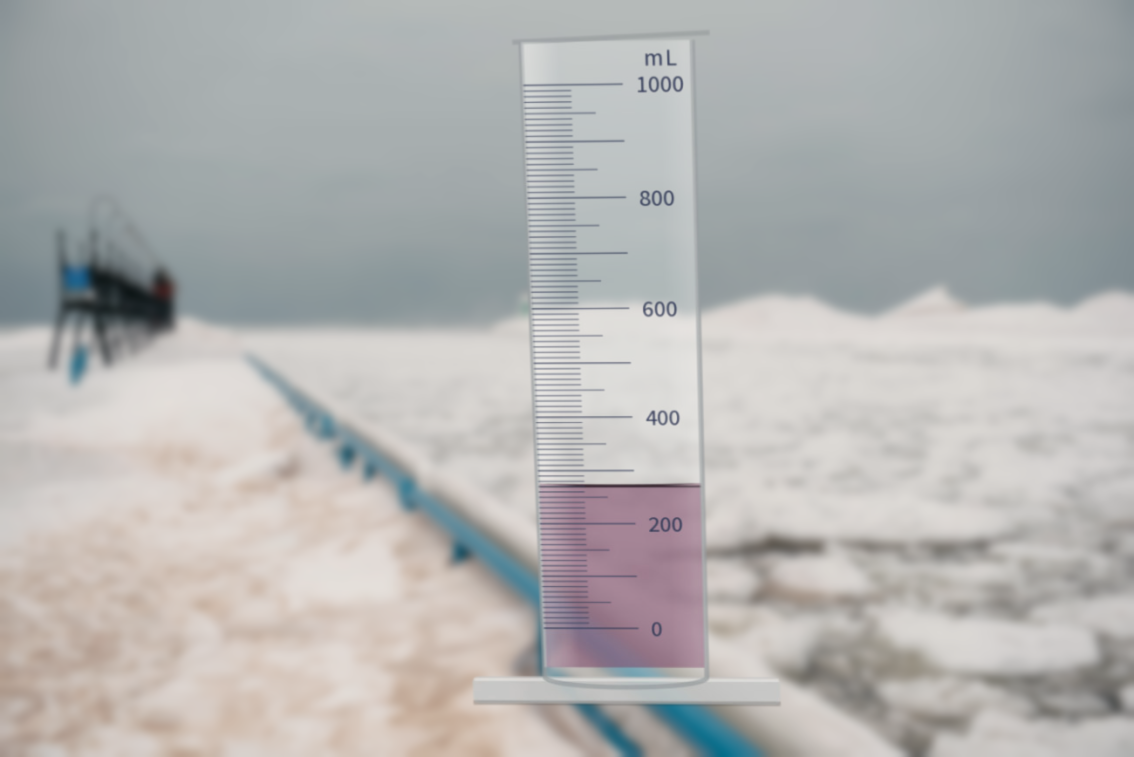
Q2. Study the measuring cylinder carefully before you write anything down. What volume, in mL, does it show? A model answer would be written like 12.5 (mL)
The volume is 270 (mL)
